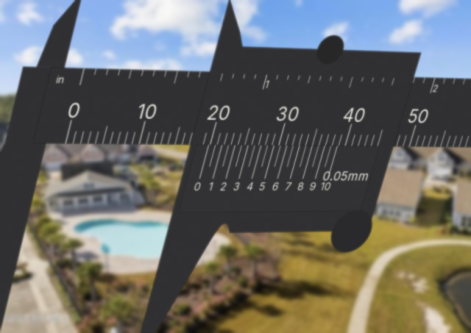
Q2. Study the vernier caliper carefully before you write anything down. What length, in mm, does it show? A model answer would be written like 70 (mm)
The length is 19.8 (mm)
